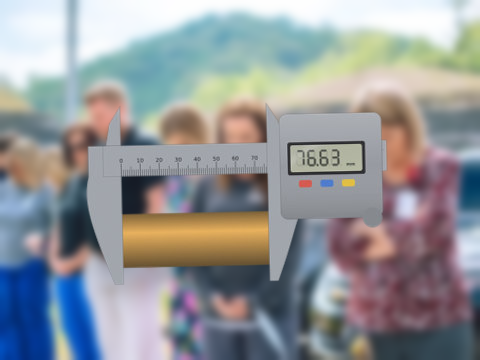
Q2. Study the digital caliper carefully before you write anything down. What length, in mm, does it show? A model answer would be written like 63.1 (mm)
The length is 76.63 (mm)
